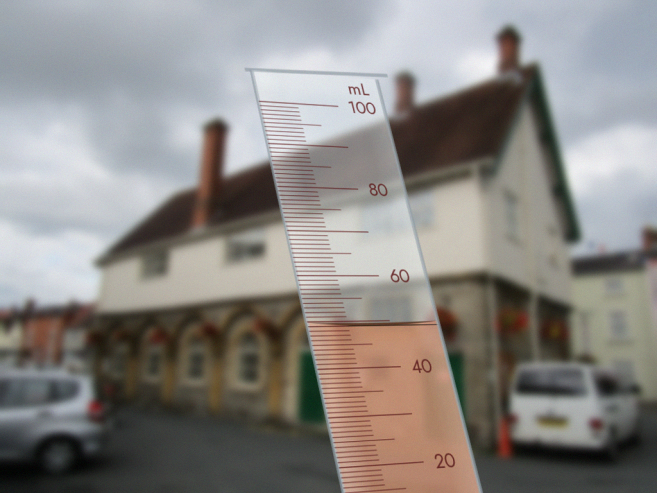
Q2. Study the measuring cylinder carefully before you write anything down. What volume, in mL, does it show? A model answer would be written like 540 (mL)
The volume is 49 (mL)
